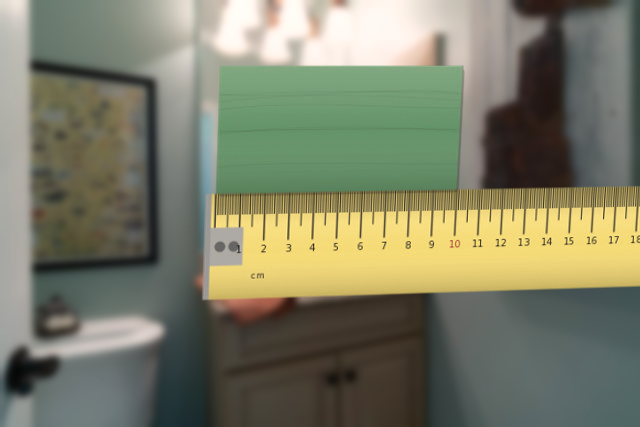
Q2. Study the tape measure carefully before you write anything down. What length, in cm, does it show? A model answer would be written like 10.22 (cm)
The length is 10 (cm)
